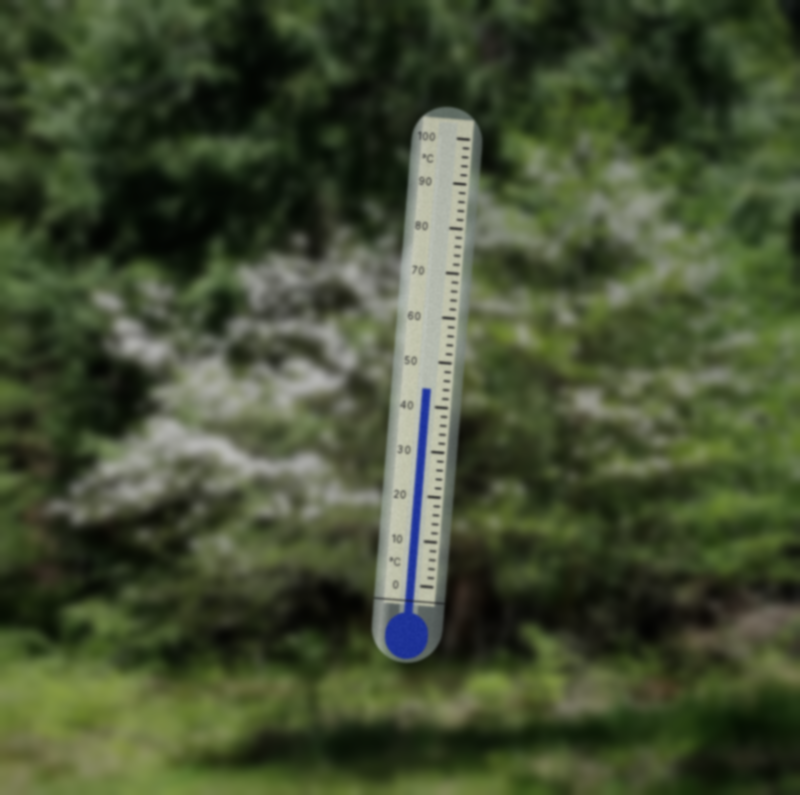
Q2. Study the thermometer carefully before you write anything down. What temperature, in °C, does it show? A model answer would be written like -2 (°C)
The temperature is 44 (°C)
